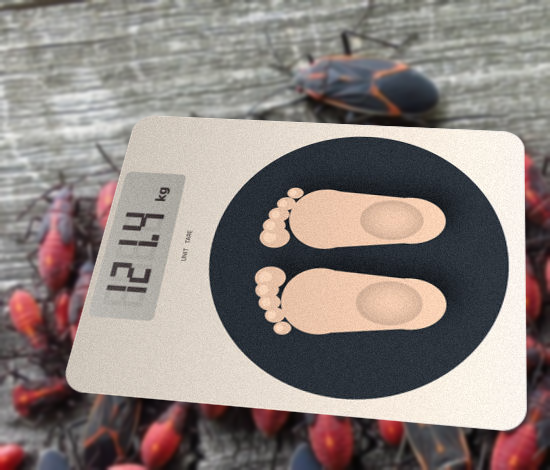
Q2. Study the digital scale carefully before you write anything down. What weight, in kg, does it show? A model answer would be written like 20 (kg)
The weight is 121.4 (kg)
